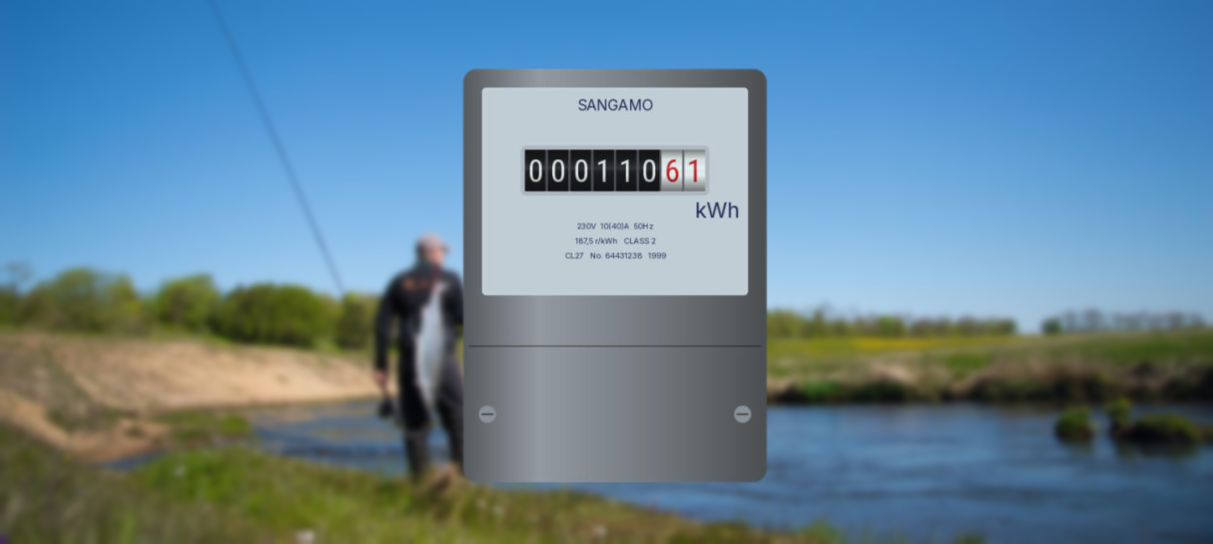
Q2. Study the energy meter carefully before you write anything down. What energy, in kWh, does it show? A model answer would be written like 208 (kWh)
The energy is 110.61 (kWh)
